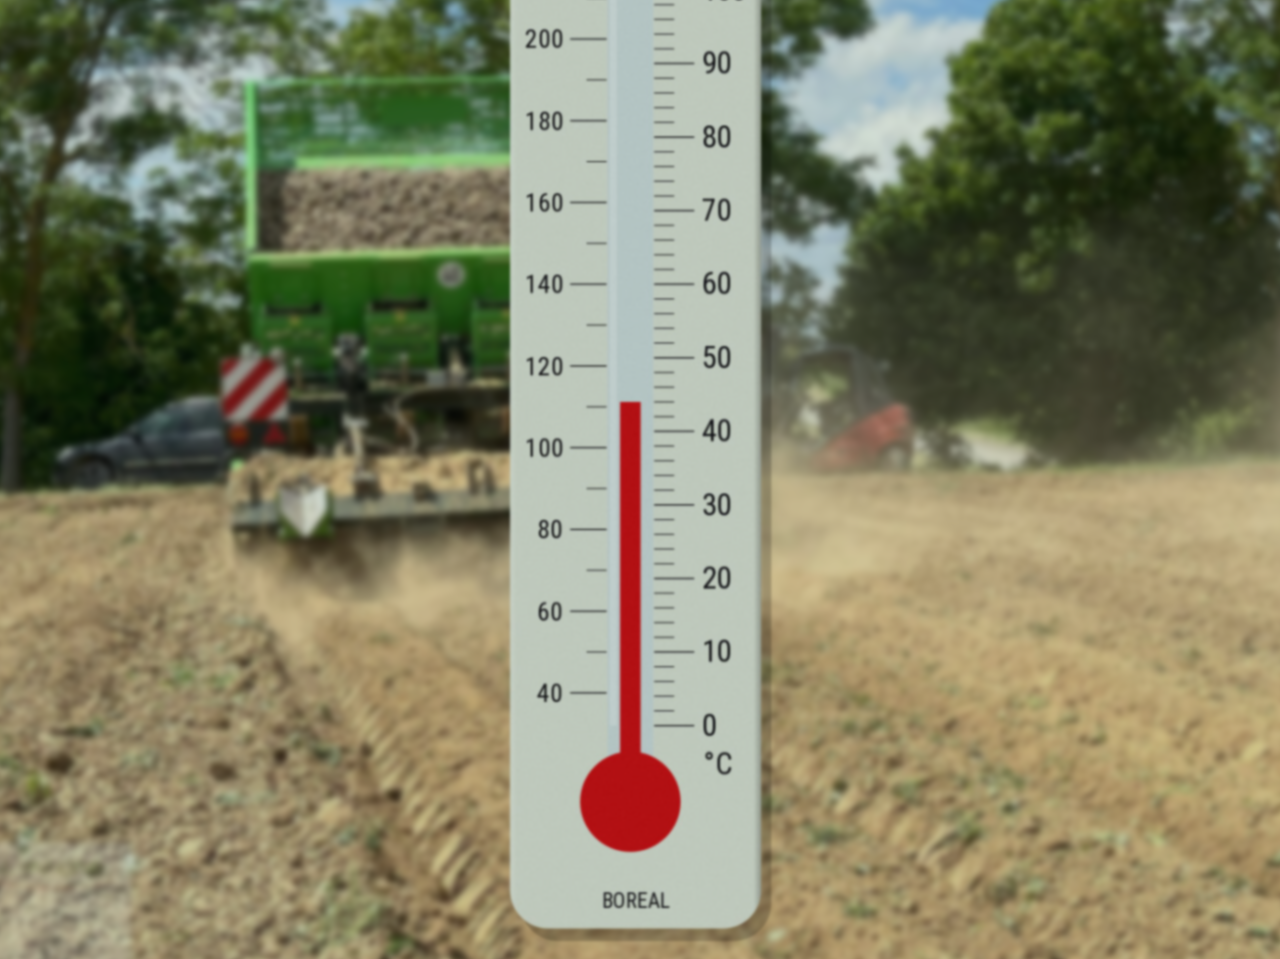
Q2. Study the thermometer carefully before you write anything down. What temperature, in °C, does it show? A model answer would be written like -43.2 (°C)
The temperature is 44 (°C)
